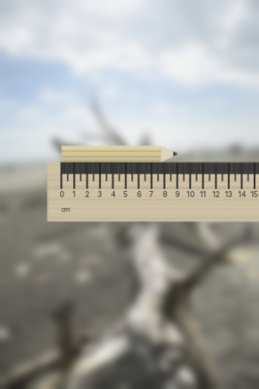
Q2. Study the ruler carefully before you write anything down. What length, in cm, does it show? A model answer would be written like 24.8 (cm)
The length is 9 (cm)
